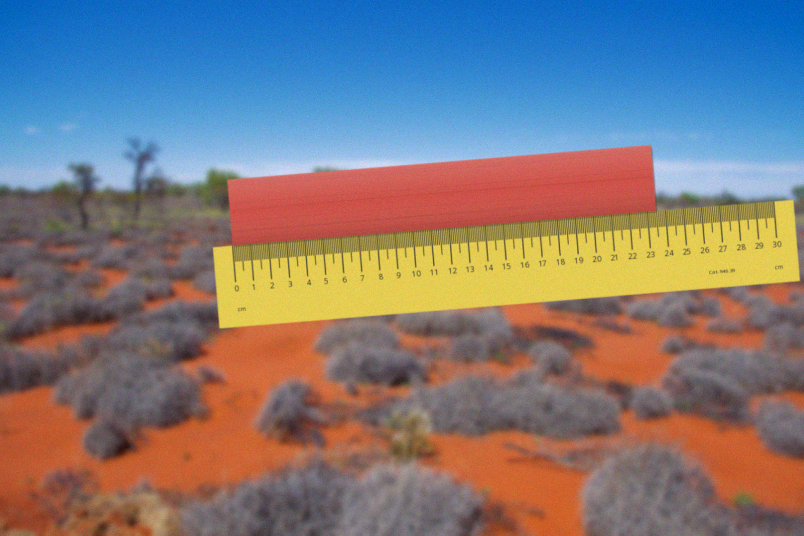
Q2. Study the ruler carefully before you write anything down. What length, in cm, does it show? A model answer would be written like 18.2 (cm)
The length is 23.5 (cm)
